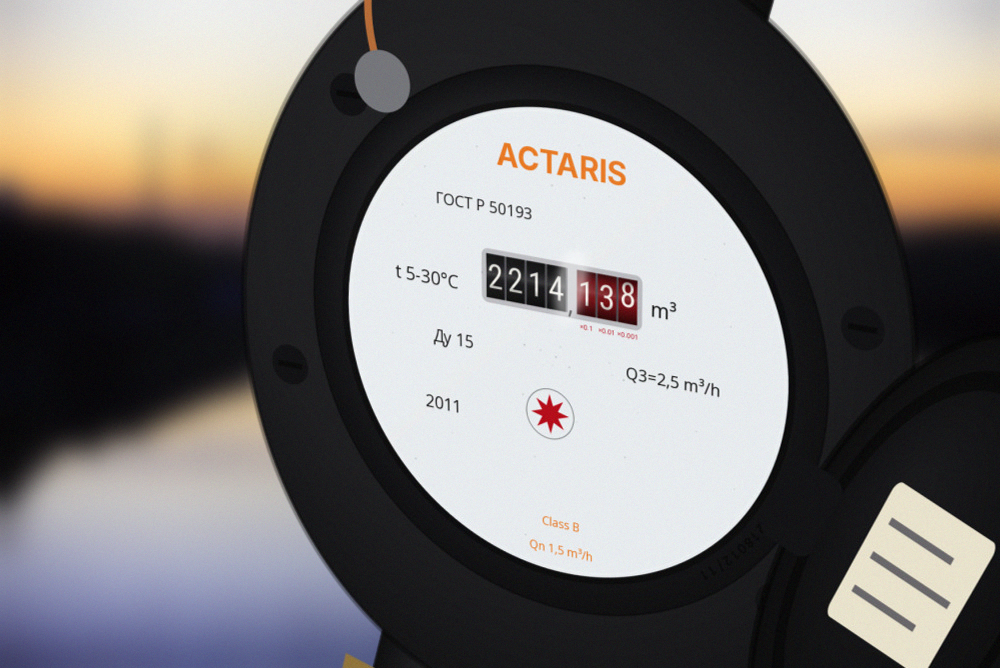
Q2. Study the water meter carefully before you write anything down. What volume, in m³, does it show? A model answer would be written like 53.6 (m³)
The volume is 2214.138 (m³)
